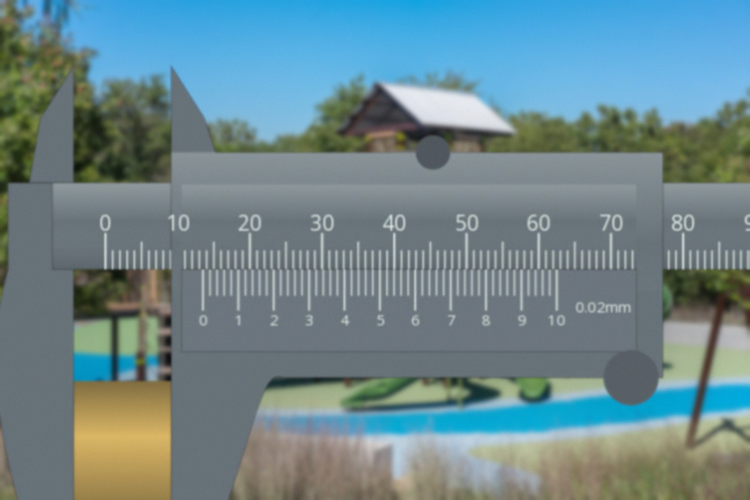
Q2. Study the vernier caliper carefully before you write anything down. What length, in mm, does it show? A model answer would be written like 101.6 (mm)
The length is 13.5 (mm)
